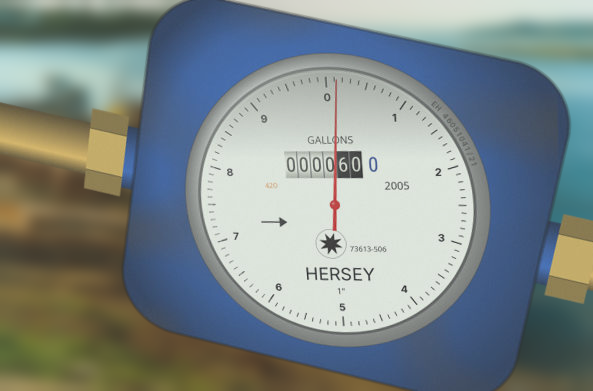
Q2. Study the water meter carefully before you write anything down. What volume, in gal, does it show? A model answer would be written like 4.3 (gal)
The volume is 600.1 (gal)
